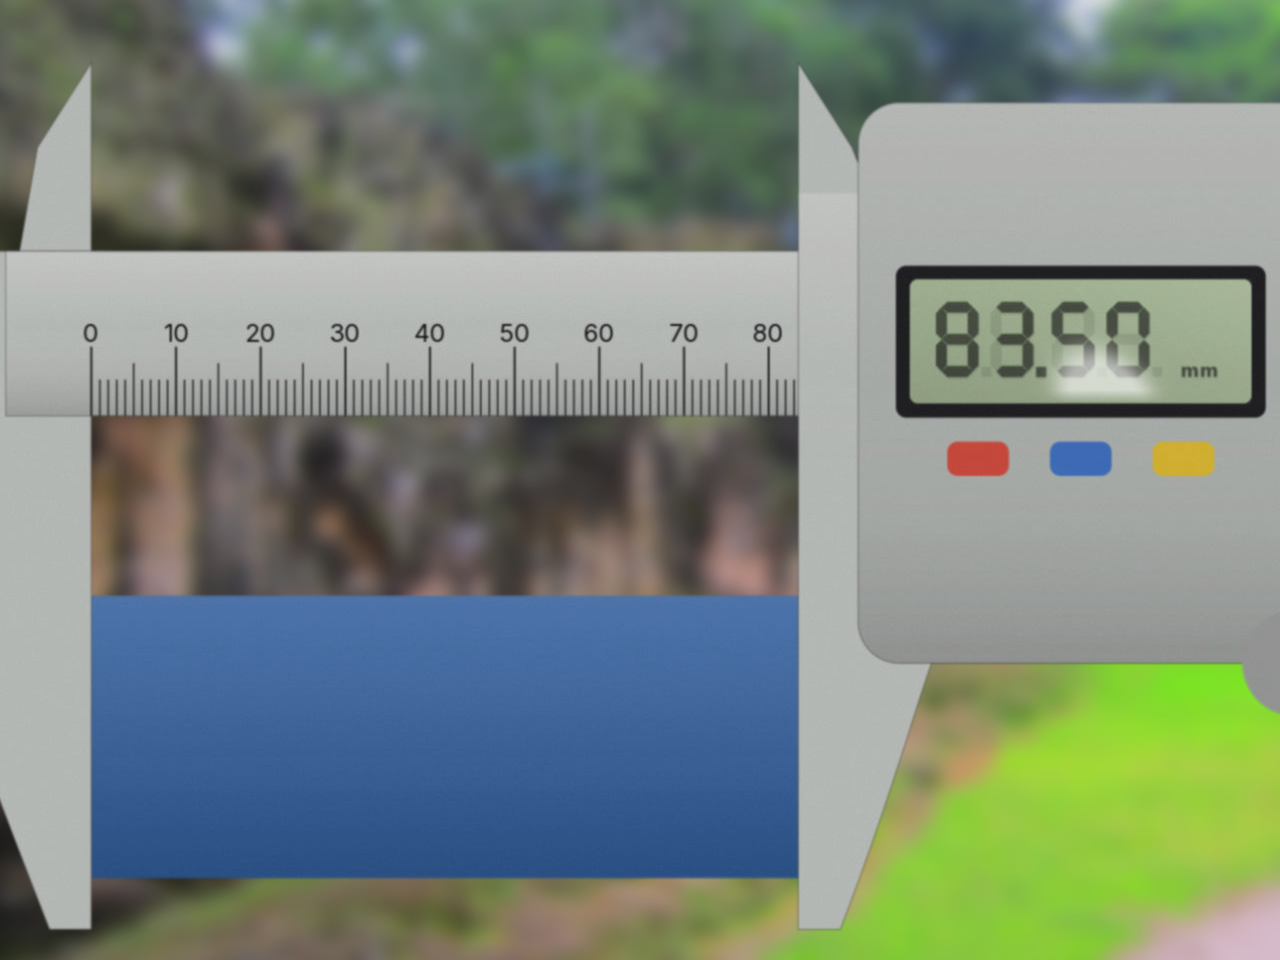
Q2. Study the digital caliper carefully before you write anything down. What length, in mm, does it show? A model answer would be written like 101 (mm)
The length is 83.50 (mm)
